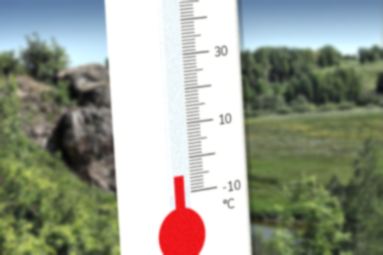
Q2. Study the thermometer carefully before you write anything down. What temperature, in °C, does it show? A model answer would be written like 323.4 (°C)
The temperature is -5 (°C)
